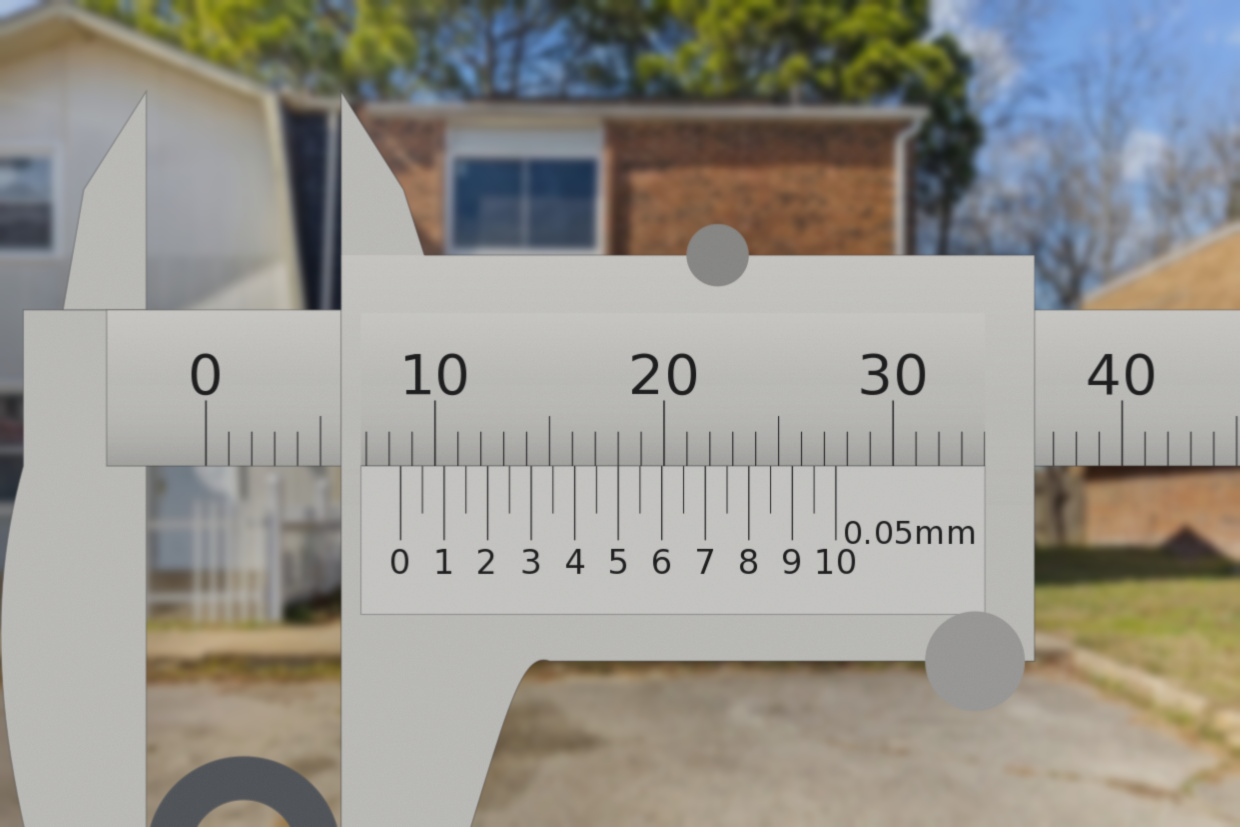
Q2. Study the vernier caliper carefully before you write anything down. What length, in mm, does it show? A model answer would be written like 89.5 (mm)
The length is 8.5 (mm)
